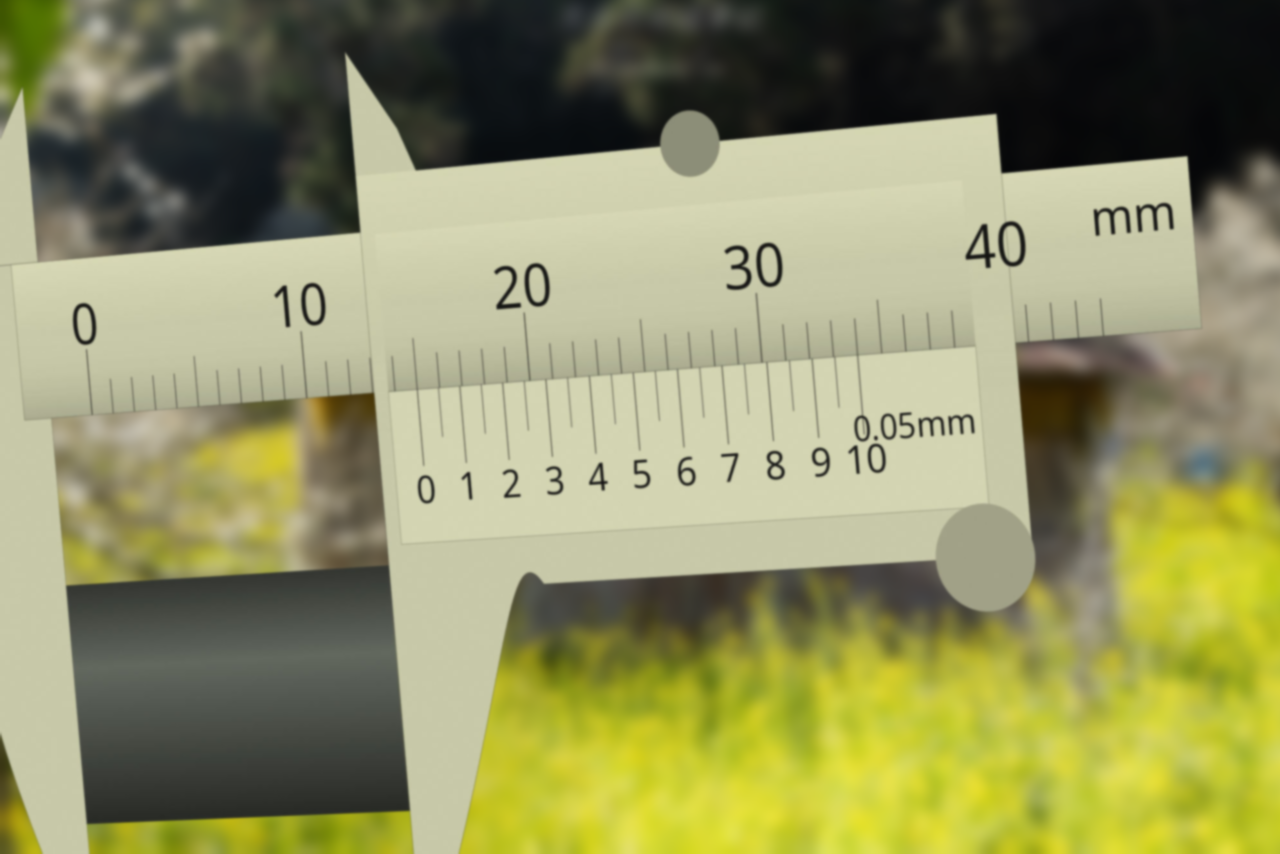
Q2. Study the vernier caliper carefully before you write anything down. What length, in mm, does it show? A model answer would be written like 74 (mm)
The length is 15.0 (mm)
